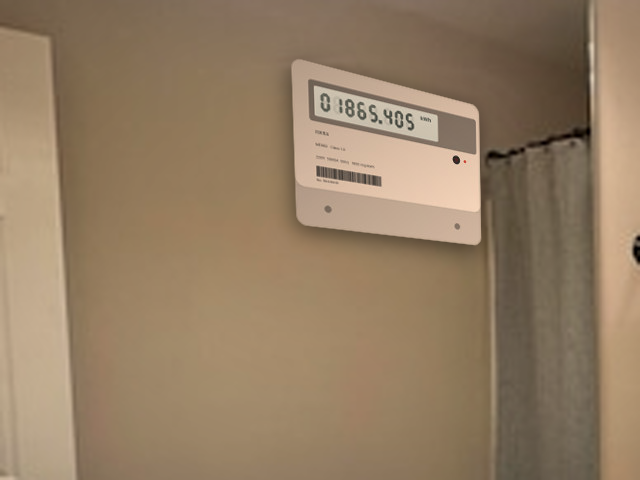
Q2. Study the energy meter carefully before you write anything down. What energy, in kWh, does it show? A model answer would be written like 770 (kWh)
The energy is 1865.405 (kWh)
